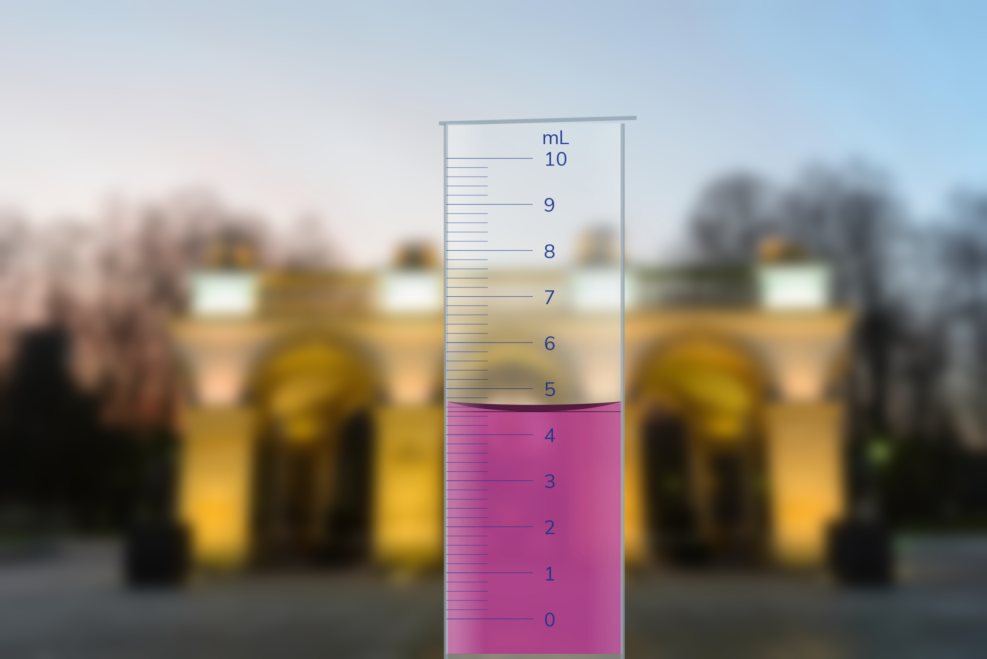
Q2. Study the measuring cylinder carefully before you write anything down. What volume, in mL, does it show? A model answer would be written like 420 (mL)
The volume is 4.5 (mL)
